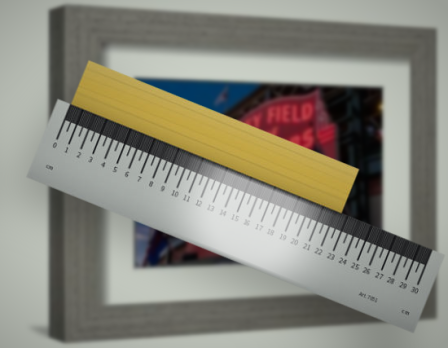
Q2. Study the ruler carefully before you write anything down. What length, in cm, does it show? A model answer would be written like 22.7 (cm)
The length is 22.5 (cm)
